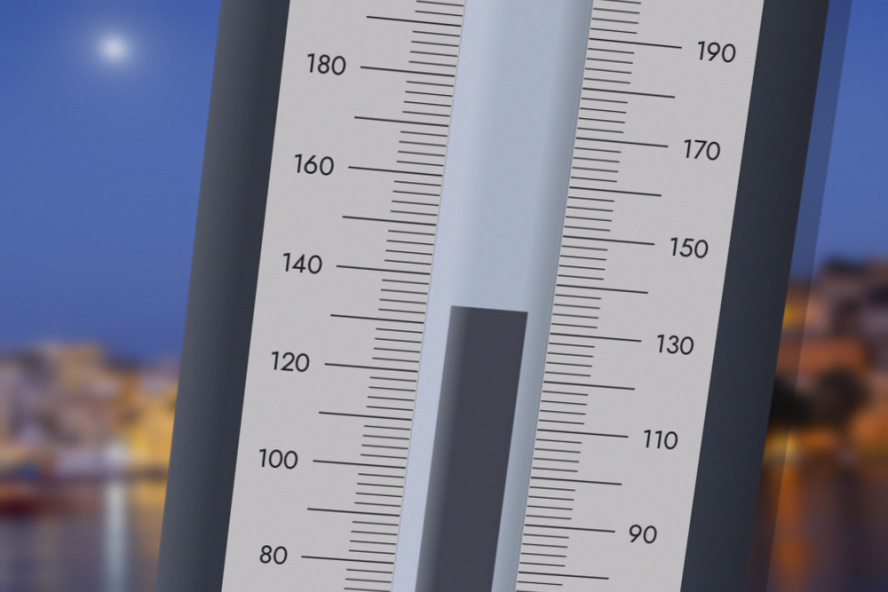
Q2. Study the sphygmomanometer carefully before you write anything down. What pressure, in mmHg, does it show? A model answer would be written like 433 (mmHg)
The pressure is 134 (mmHg)
